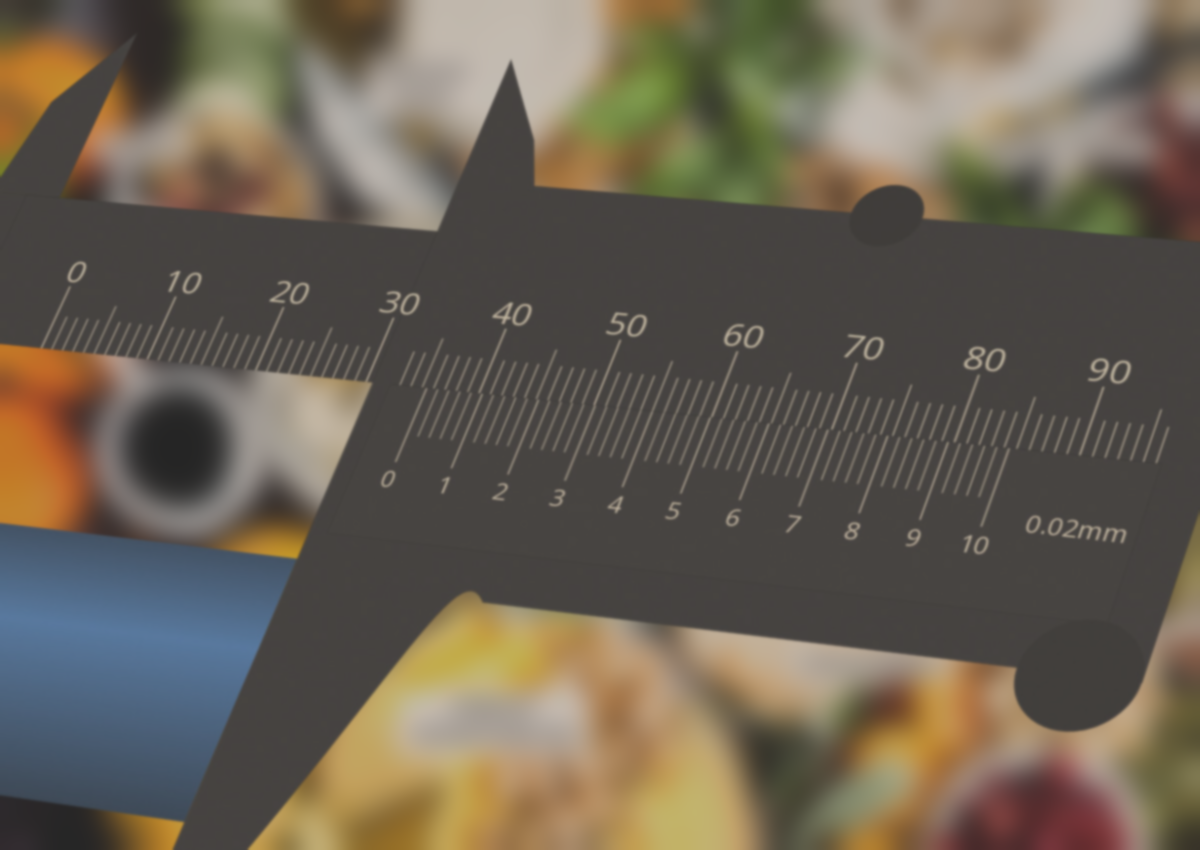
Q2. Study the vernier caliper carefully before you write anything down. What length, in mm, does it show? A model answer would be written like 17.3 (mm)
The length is 35.4 (mm)
